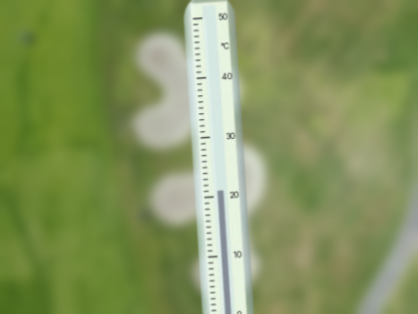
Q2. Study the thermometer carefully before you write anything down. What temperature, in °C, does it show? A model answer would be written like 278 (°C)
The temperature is 21 (°C)
